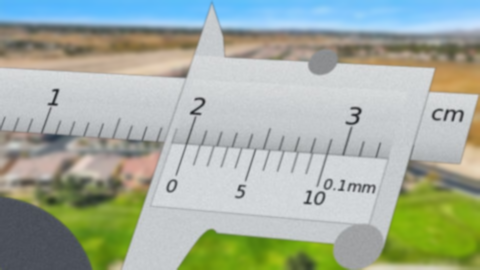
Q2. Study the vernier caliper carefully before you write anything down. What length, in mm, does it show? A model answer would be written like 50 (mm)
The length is 20.0 (mm)
